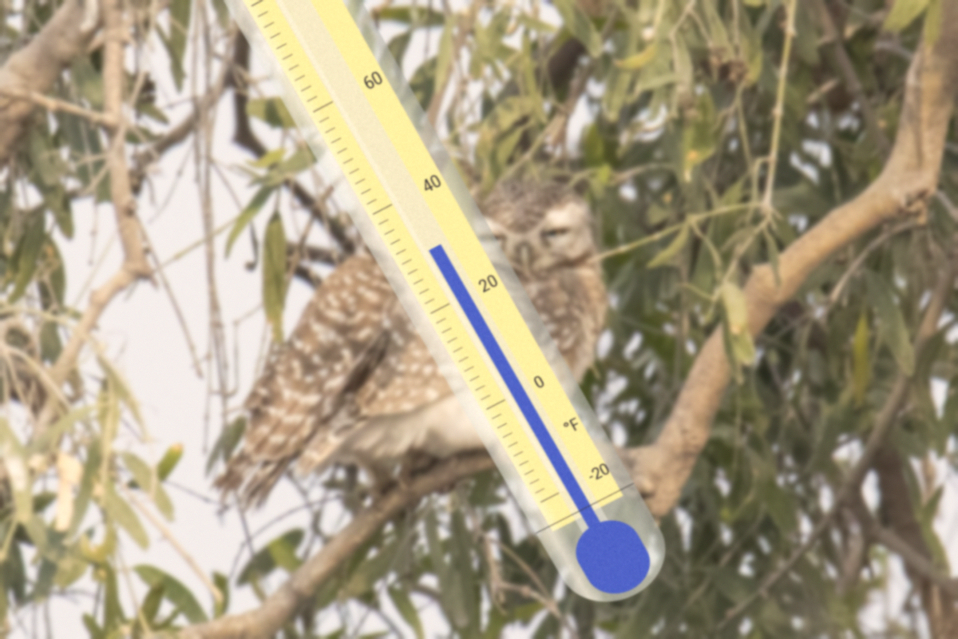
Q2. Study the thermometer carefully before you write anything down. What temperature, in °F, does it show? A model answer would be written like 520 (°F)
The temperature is 30 (°F)
